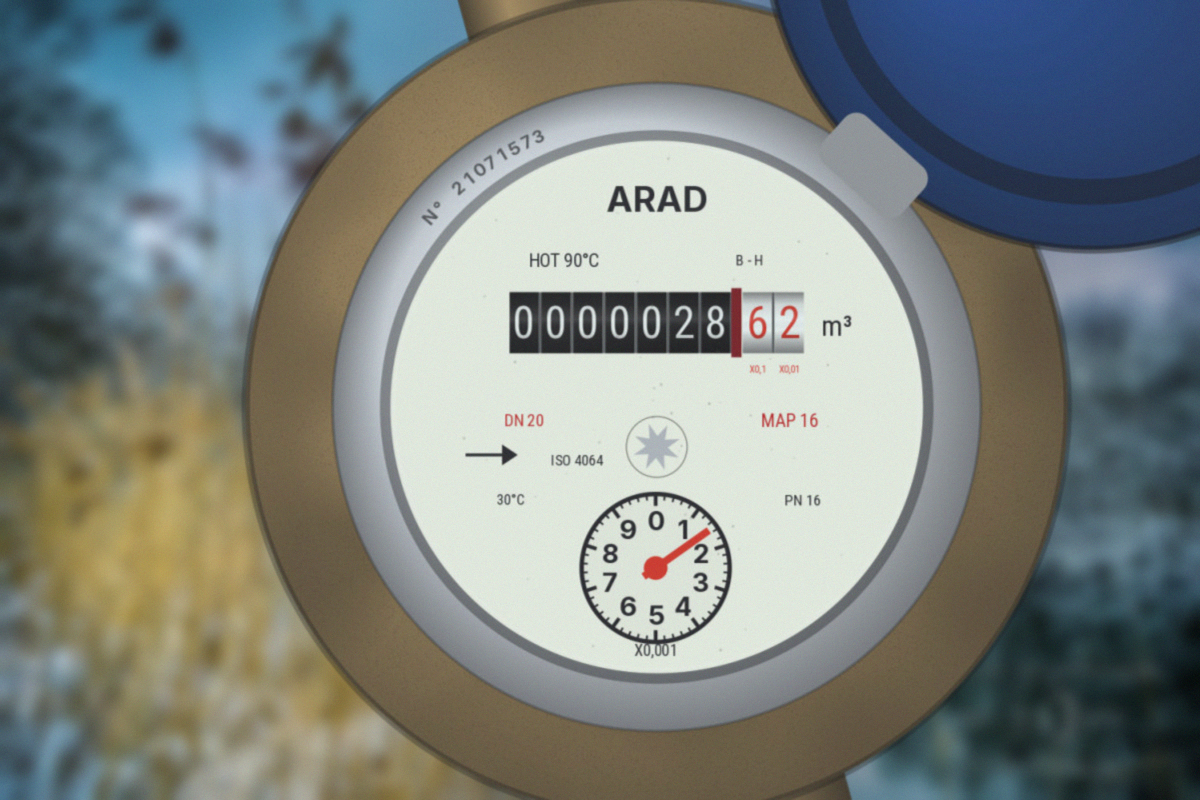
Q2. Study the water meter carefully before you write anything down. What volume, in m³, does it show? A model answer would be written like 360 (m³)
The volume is 28.621 (m³)
